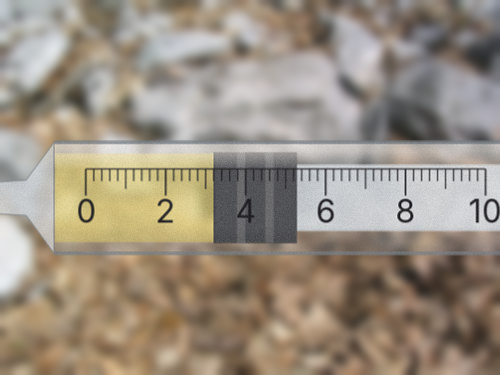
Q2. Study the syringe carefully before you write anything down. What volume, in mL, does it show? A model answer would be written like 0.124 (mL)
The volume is 3.2 (mL)
